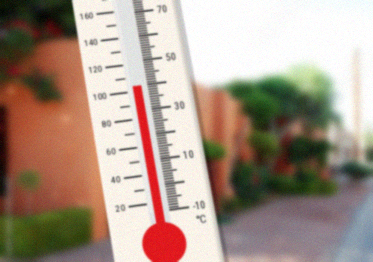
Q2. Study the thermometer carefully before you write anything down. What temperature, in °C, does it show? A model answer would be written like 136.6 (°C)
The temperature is 40 (°C)
